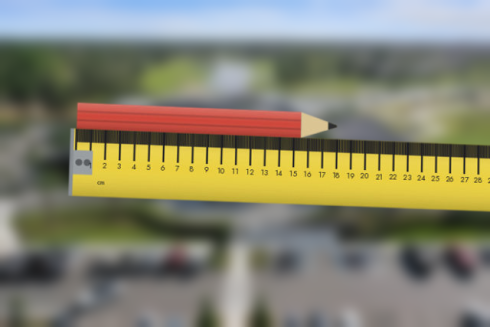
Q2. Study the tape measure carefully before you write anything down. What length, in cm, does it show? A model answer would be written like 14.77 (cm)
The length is 18 (cm)
